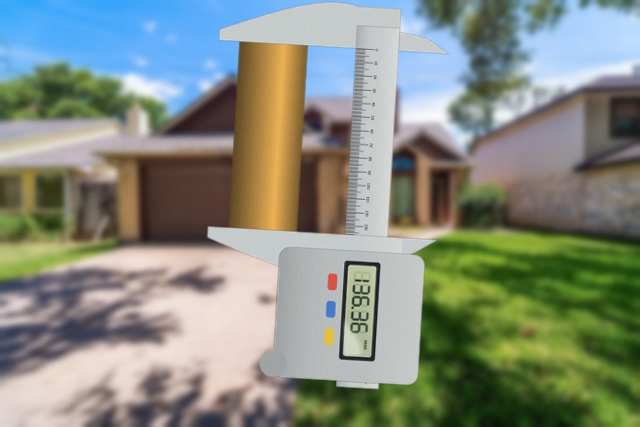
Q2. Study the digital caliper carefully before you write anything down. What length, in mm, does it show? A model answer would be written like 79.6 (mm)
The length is 136.36 (mm)
